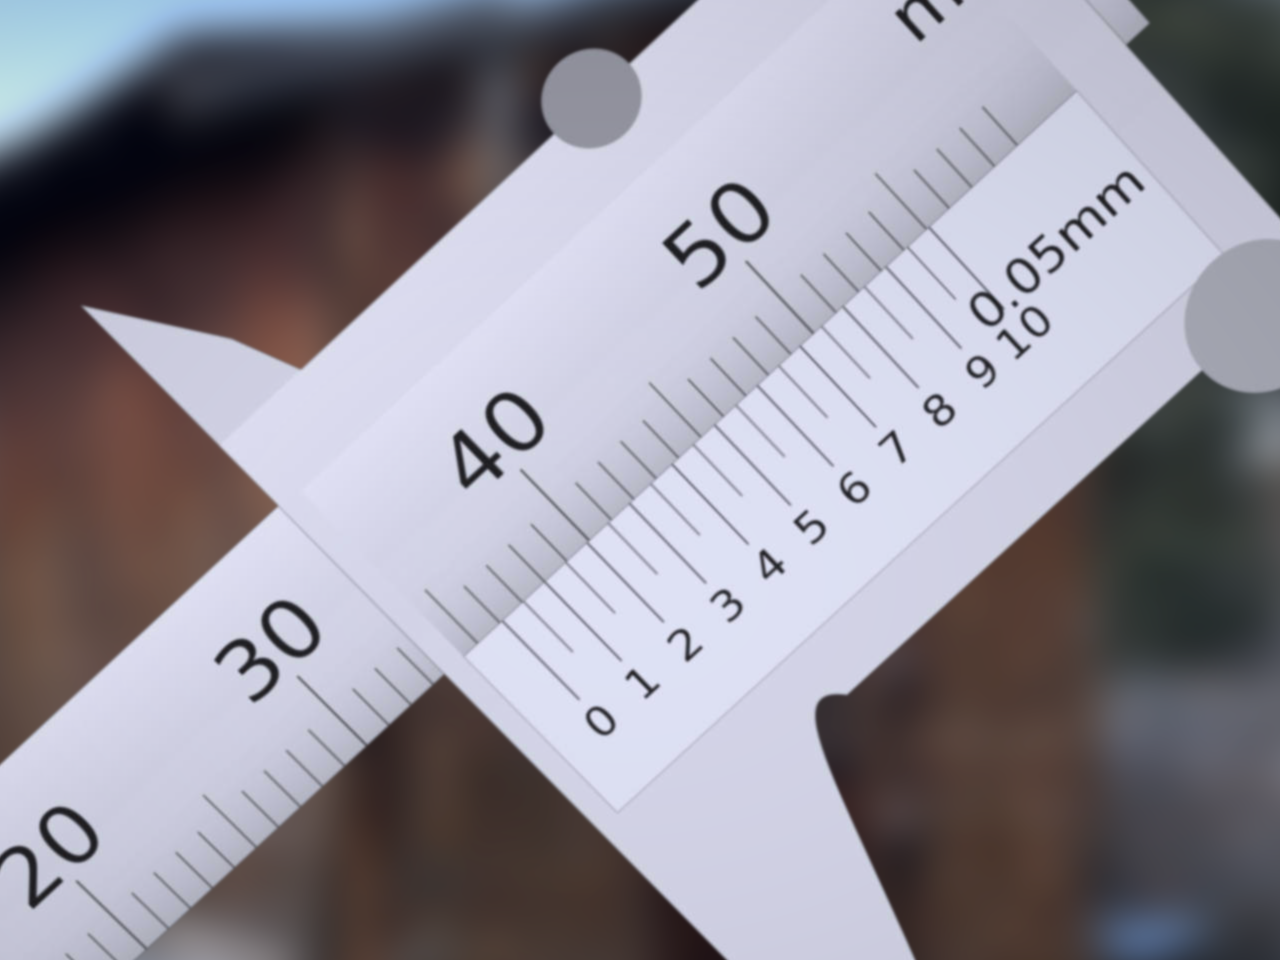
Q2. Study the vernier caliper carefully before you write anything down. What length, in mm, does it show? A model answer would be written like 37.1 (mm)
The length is 36.1 (mm)
